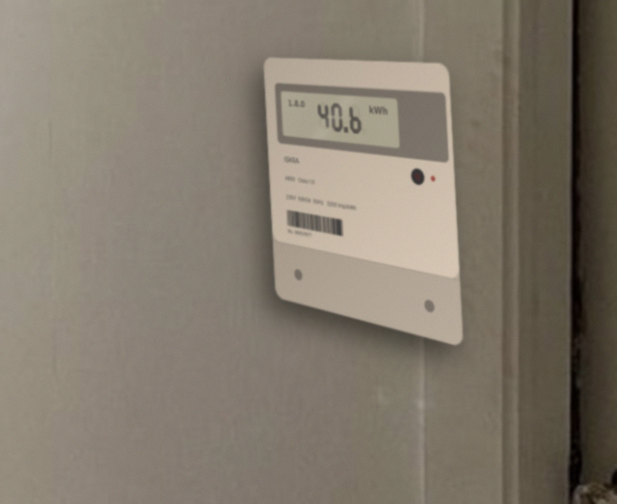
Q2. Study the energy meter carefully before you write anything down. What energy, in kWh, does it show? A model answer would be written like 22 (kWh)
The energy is 40.6 (kWh)
